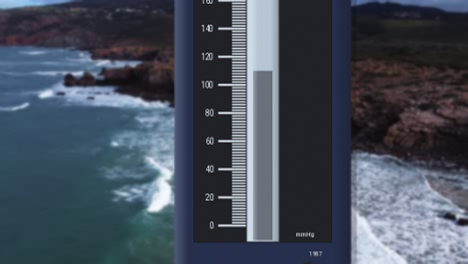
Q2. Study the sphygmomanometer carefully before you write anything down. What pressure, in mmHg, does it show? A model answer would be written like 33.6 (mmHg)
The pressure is 110 (mmHg)
